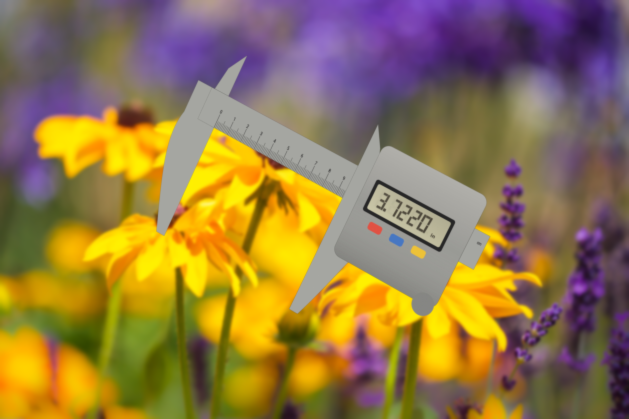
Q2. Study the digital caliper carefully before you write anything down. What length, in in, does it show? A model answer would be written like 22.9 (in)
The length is 3.7220 (in)
